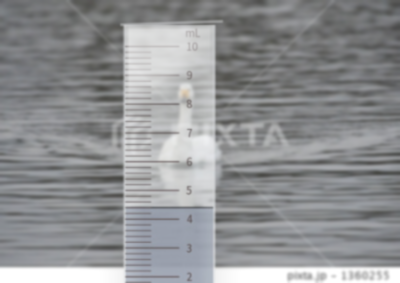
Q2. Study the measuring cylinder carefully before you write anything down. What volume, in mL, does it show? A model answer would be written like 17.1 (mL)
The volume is 4.4 (mL)
